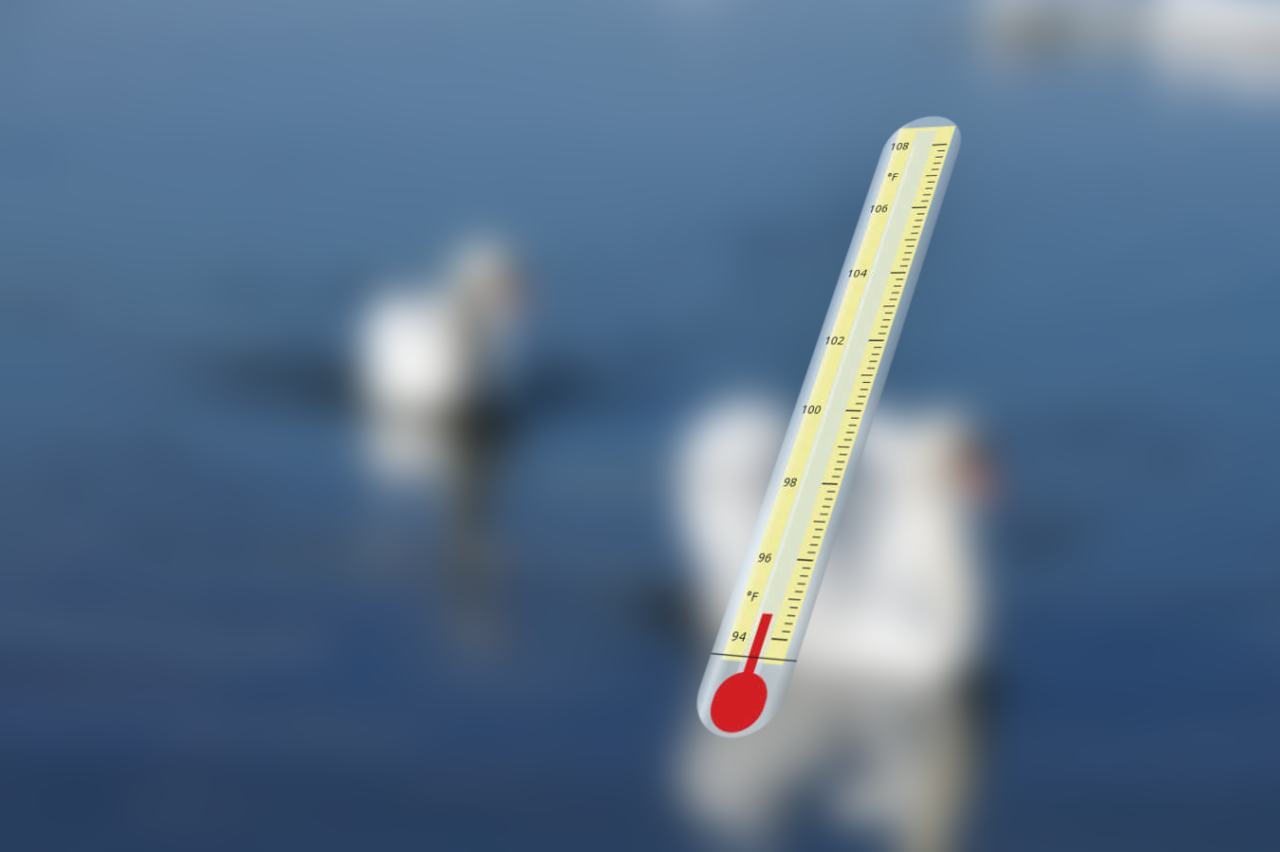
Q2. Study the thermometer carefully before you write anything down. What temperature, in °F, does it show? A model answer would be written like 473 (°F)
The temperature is 94.6 (°F)
